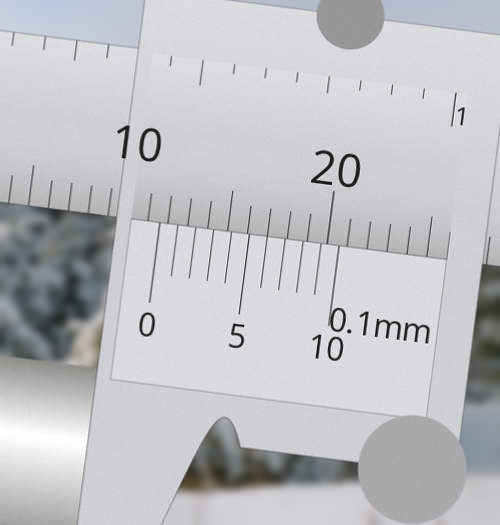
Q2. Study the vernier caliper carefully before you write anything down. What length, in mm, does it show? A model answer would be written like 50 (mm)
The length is 11.6 (mm)
